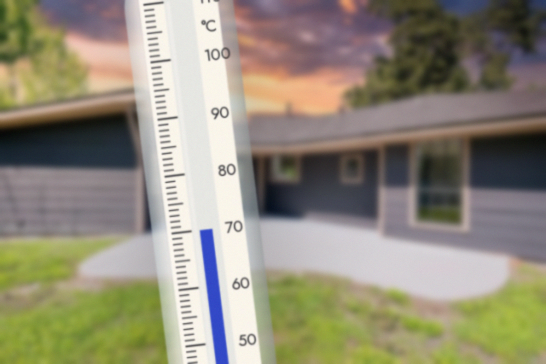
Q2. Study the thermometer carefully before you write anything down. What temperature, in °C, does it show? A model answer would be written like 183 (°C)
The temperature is 70 (°C)
